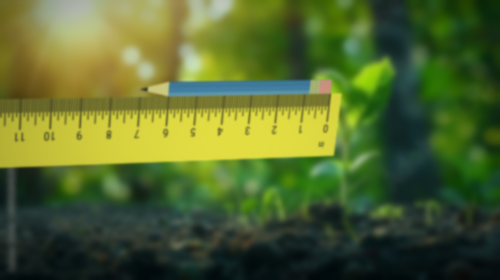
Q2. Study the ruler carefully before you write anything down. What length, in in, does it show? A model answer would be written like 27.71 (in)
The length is 7 (in)
